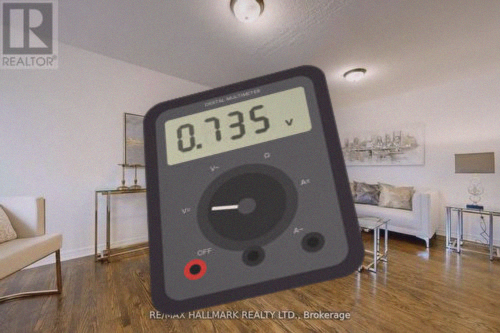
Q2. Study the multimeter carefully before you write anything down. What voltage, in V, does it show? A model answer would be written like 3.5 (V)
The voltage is 0.735 (V)
